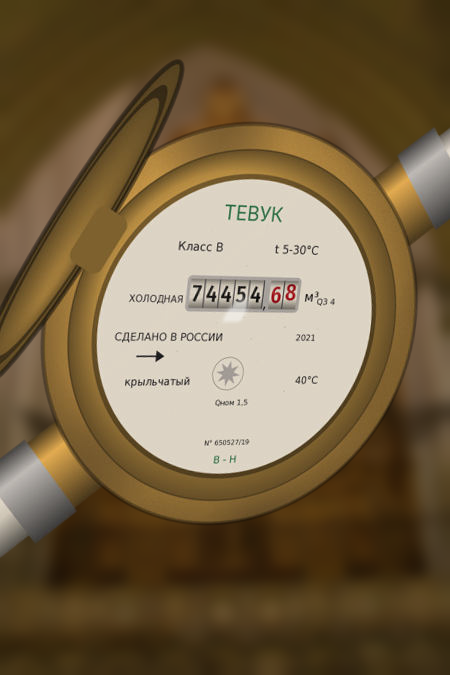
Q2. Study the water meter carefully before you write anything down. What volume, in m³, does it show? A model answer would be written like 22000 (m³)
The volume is 74454.68 (m³)
